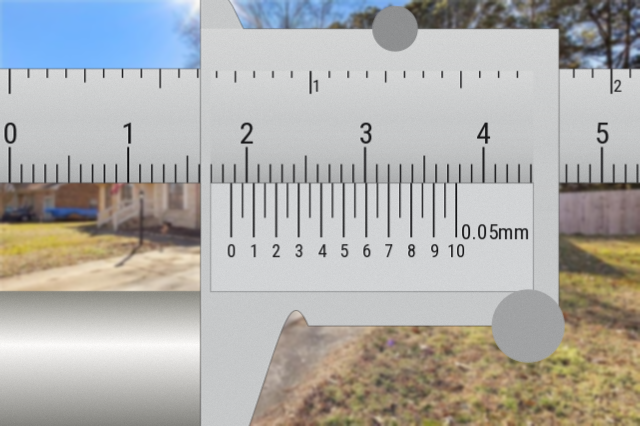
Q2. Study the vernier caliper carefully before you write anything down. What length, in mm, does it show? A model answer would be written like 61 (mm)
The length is 18.7 (mm)
